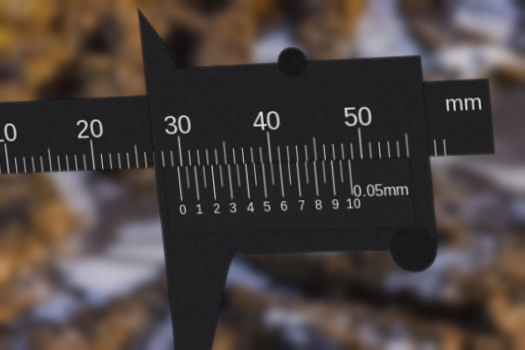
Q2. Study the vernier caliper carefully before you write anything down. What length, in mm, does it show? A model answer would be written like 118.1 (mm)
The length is 29.6 (mm)
